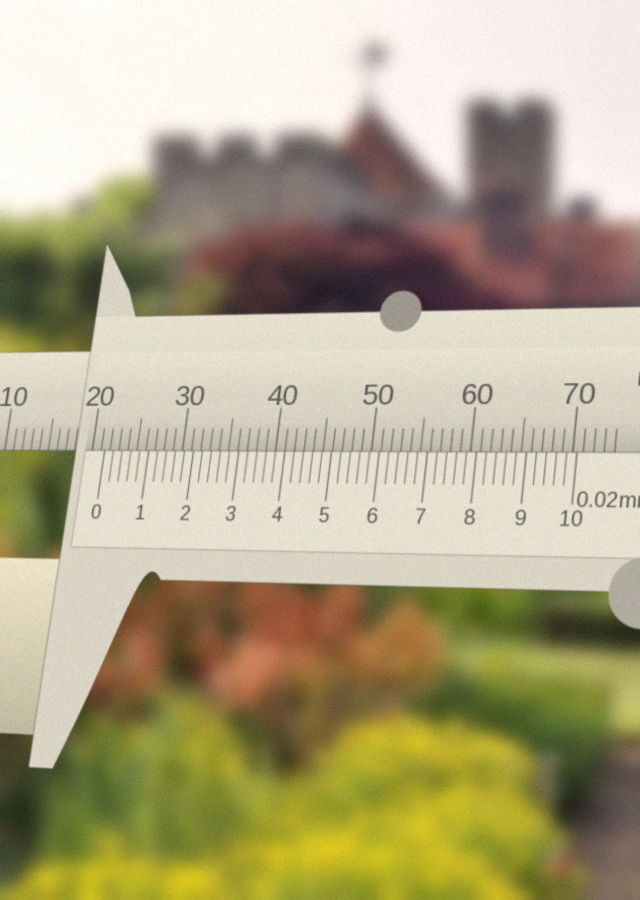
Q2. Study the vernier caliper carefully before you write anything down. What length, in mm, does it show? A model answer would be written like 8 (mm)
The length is 21.4 (mm)
